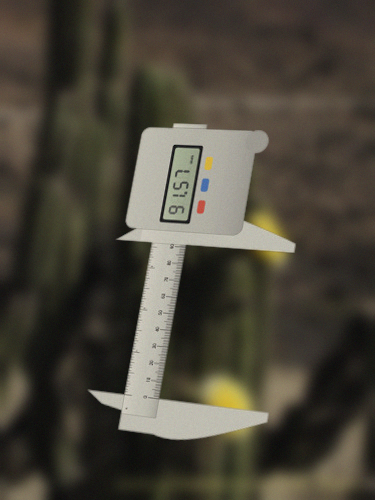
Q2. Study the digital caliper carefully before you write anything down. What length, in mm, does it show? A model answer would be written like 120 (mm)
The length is 91.57 (mm)
